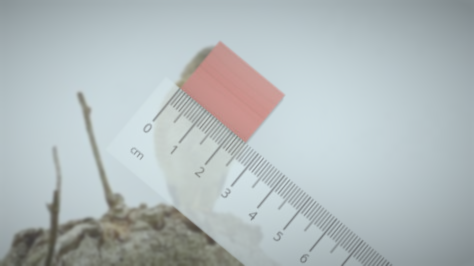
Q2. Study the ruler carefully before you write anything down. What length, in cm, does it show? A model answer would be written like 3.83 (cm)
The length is 2.5 (cm)
